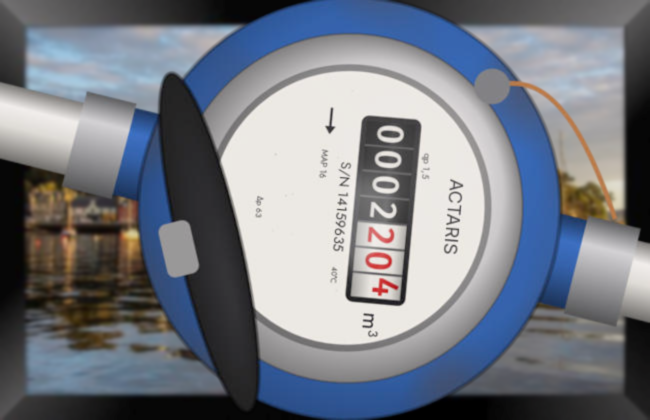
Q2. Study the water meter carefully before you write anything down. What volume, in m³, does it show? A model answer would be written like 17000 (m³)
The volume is 2.204 (m³)
